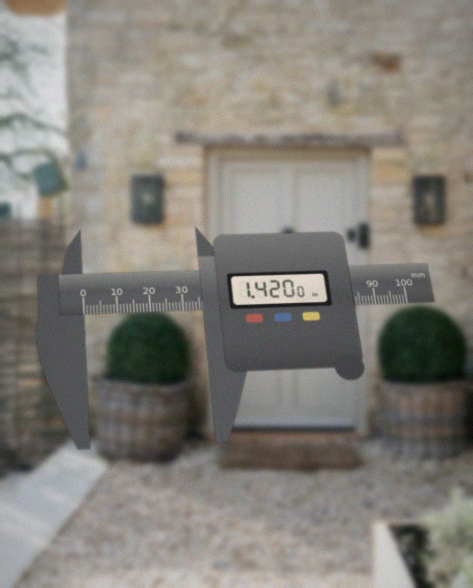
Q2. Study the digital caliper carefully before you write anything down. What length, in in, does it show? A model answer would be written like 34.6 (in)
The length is 1.4200 (in)
